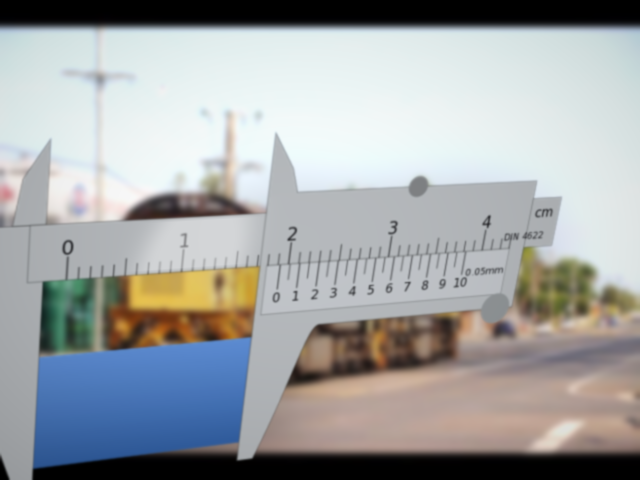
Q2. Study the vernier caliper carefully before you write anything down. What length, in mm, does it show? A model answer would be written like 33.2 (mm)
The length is 19.2 (mm)
